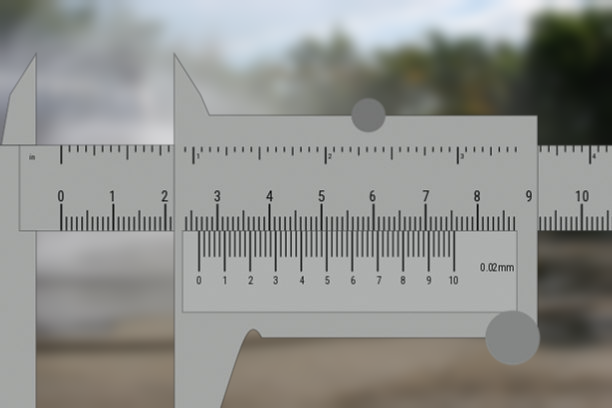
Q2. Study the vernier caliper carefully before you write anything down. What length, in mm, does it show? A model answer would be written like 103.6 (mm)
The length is 26.5 (mm)
